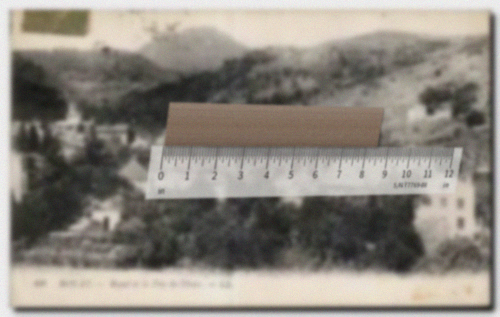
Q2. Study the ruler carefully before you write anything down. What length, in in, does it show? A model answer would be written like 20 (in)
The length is 8.5 (in)
